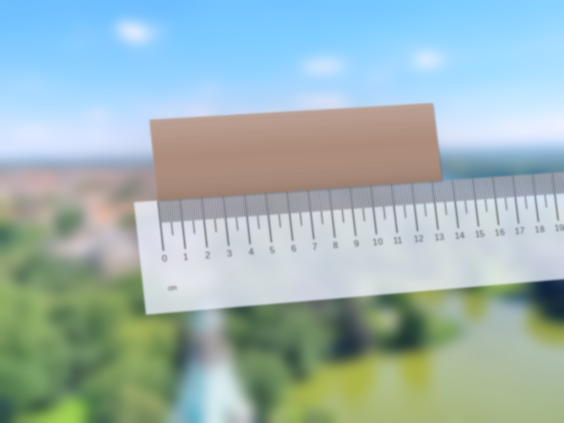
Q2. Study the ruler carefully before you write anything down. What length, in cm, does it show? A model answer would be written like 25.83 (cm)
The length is 13.5 (cm)
